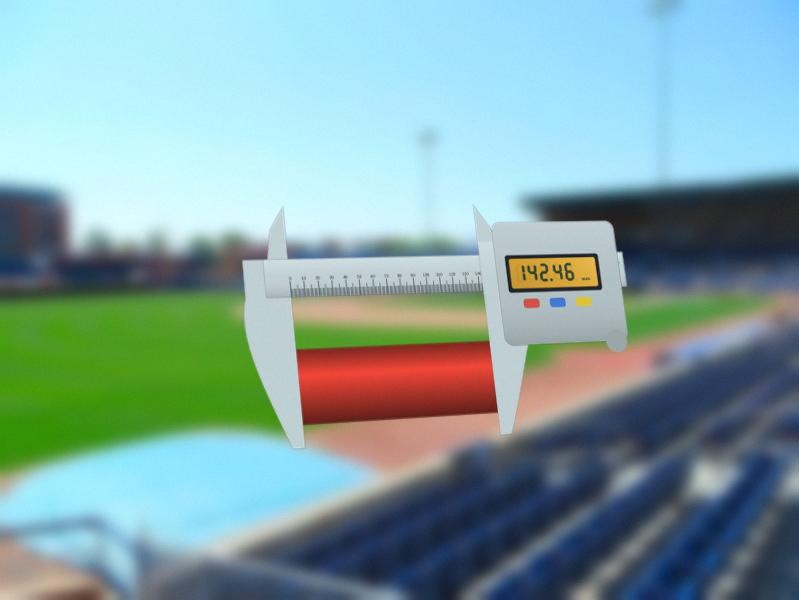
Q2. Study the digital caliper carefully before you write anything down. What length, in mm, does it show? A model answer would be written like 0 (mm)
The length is 142.46 (mm)
